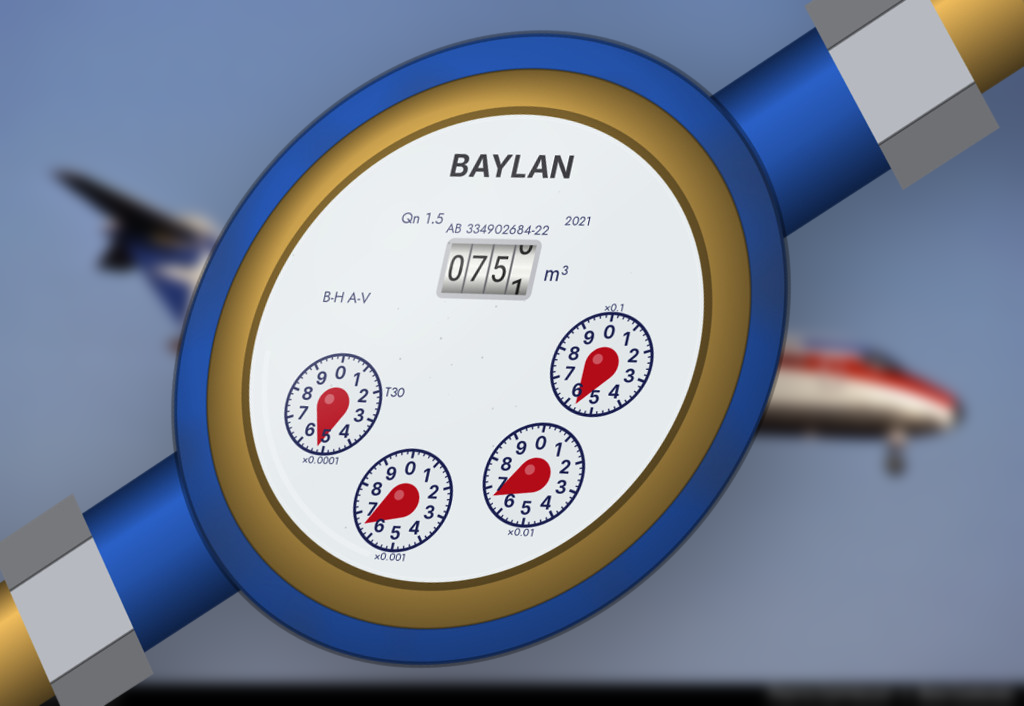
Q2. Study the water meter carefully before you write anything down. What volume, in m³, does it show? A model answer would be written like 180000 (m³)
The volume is 750.5665 (m³)
